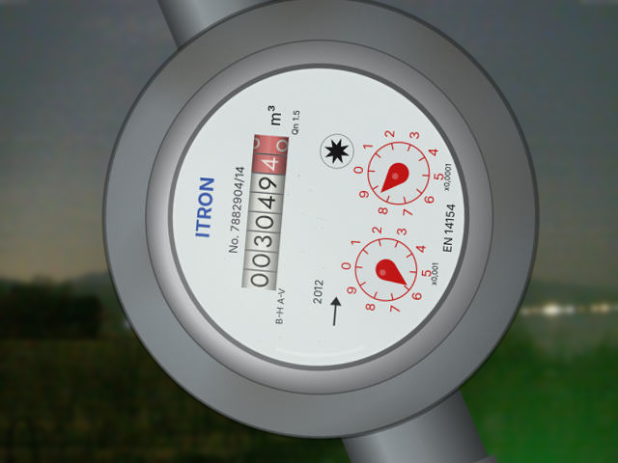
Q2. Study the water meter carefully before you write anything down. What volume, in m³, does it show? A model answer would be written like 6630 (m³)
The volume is 3049.4858 (m³)
